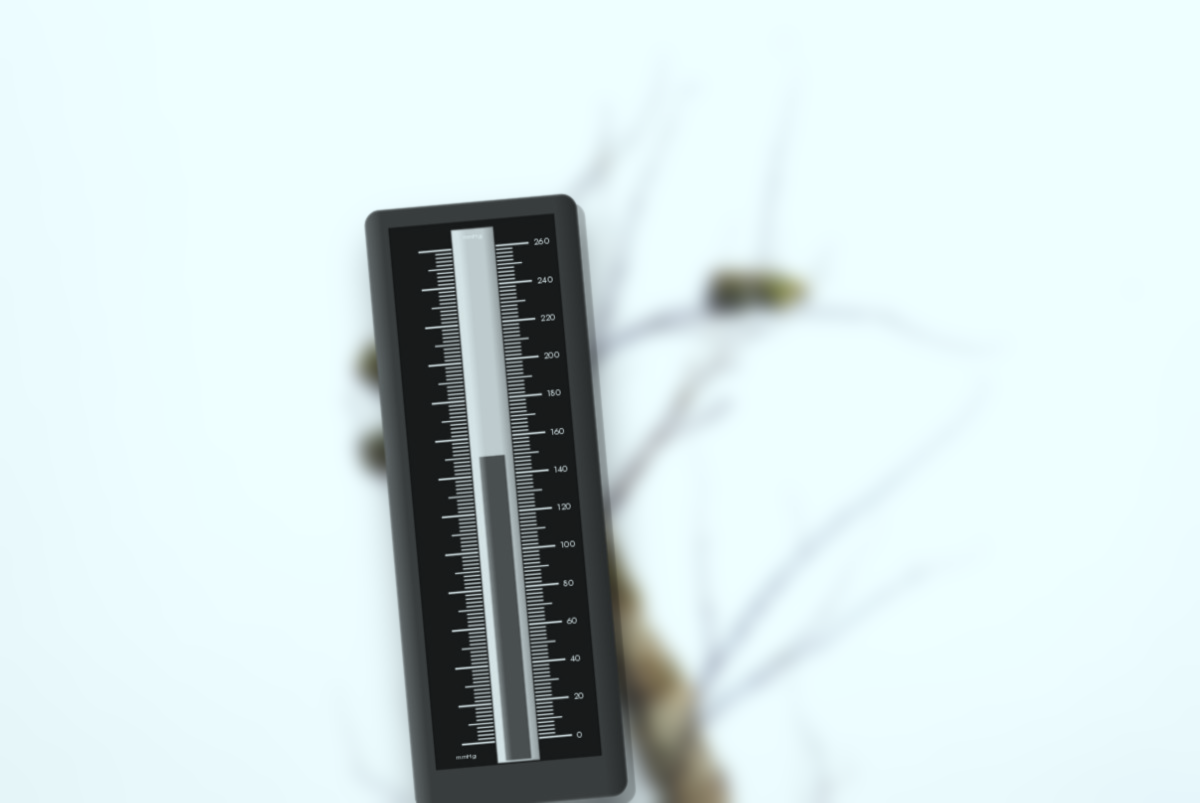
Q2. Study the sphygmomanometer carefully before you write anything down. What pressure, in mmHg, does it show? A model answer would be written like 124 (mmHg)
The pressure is 150 (mmHg)
